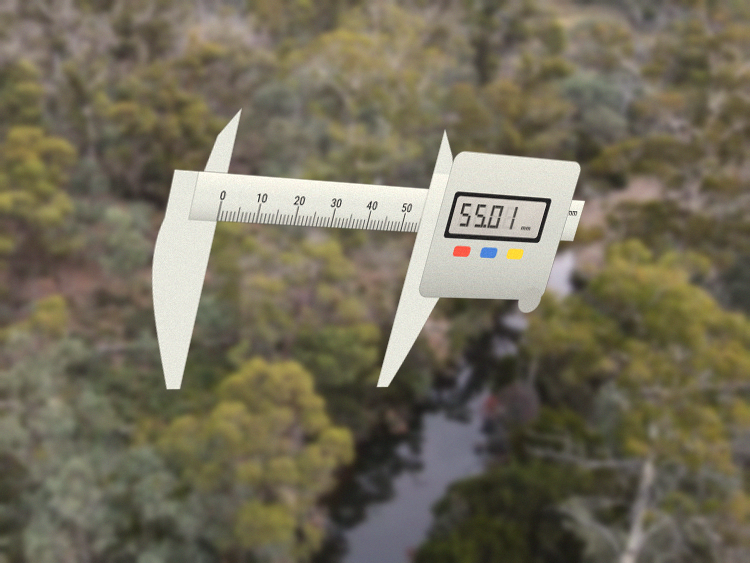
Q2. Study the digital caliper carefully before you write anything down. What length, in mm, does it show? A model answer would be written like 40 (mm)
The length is 55.01 (mm)
